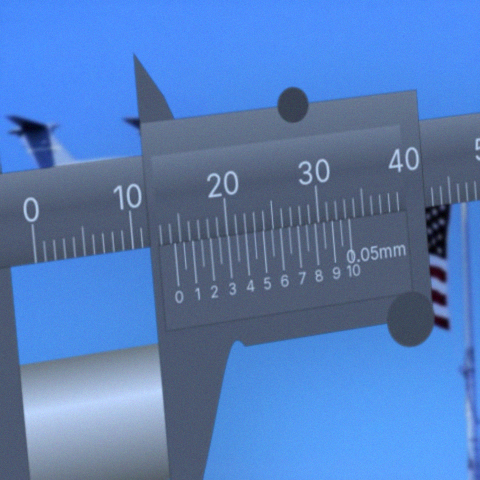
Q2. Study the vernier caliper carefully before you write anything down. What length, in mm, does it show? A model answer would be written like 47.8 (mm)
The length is 14.4 (mm)
